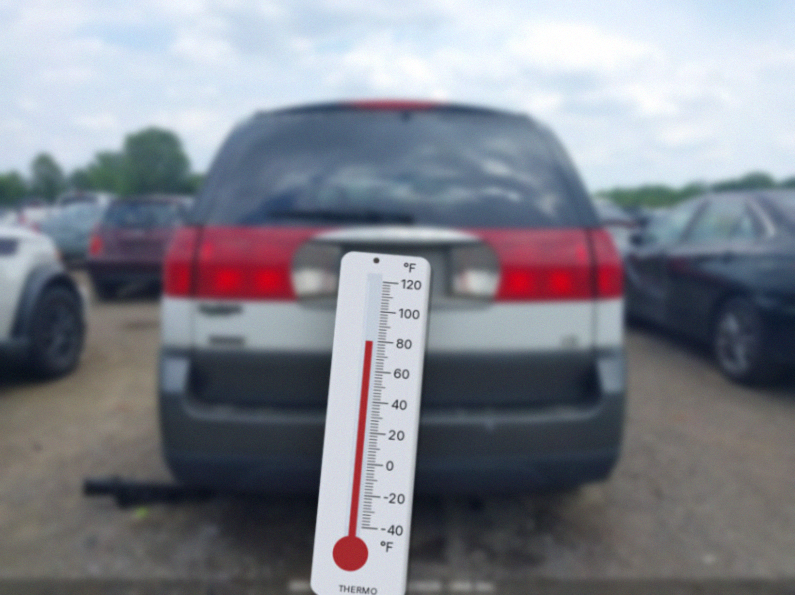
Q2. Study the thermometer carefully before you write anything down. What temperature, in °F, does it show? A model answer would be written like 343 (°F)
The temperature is 80 (°F)
